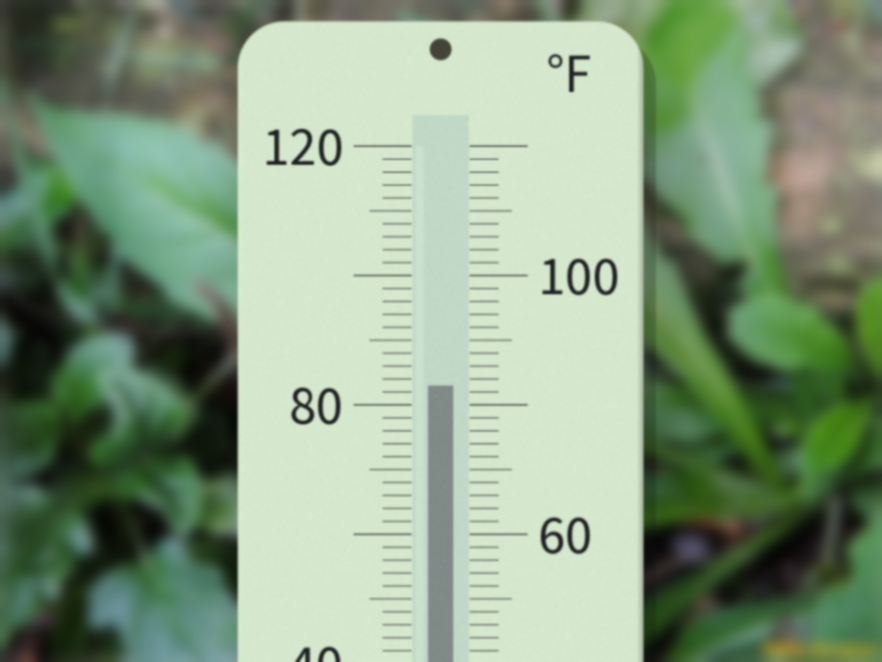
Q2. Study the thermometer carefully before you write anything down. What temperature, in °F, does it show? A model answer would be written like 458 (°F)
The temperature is 83 (°F)
